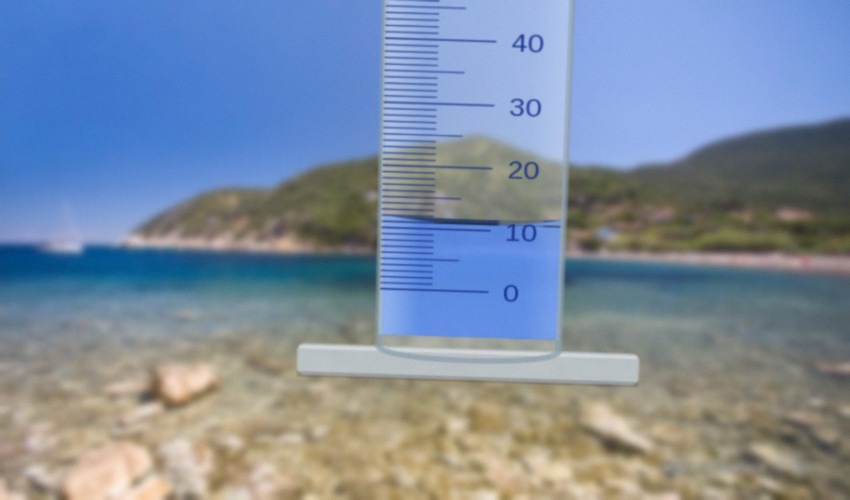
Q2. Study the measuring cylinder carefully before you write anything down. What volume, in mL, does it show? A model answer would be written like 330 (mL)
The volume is 11 (mL)
